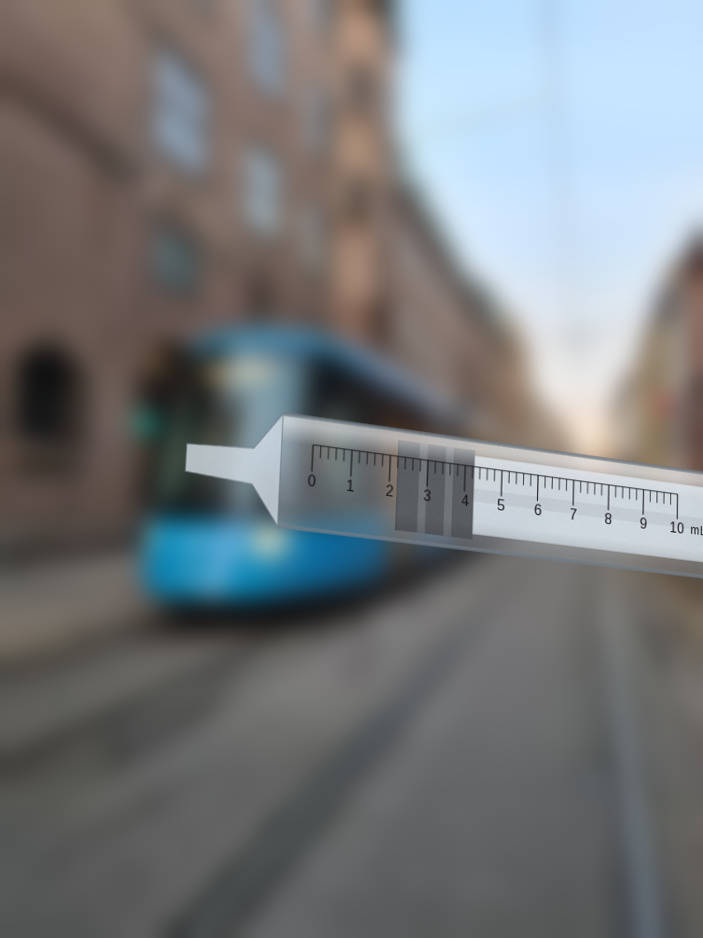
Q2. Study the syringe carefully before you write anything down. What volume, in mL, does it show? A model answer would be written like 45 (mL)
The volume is 2.2 (mL)
